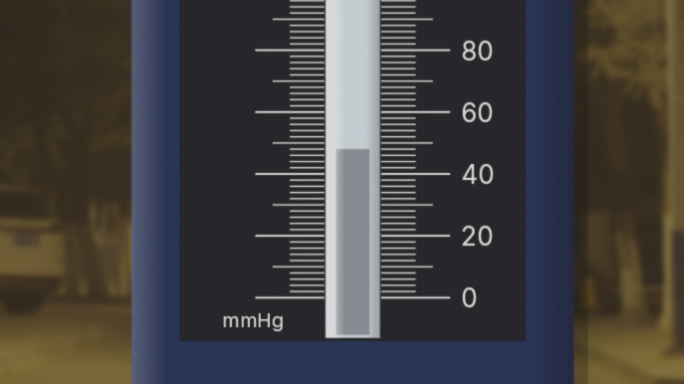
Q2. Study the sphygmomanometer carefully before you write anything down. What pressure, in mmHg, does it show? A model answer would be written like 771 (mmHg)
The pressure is 48 (mmHg)
